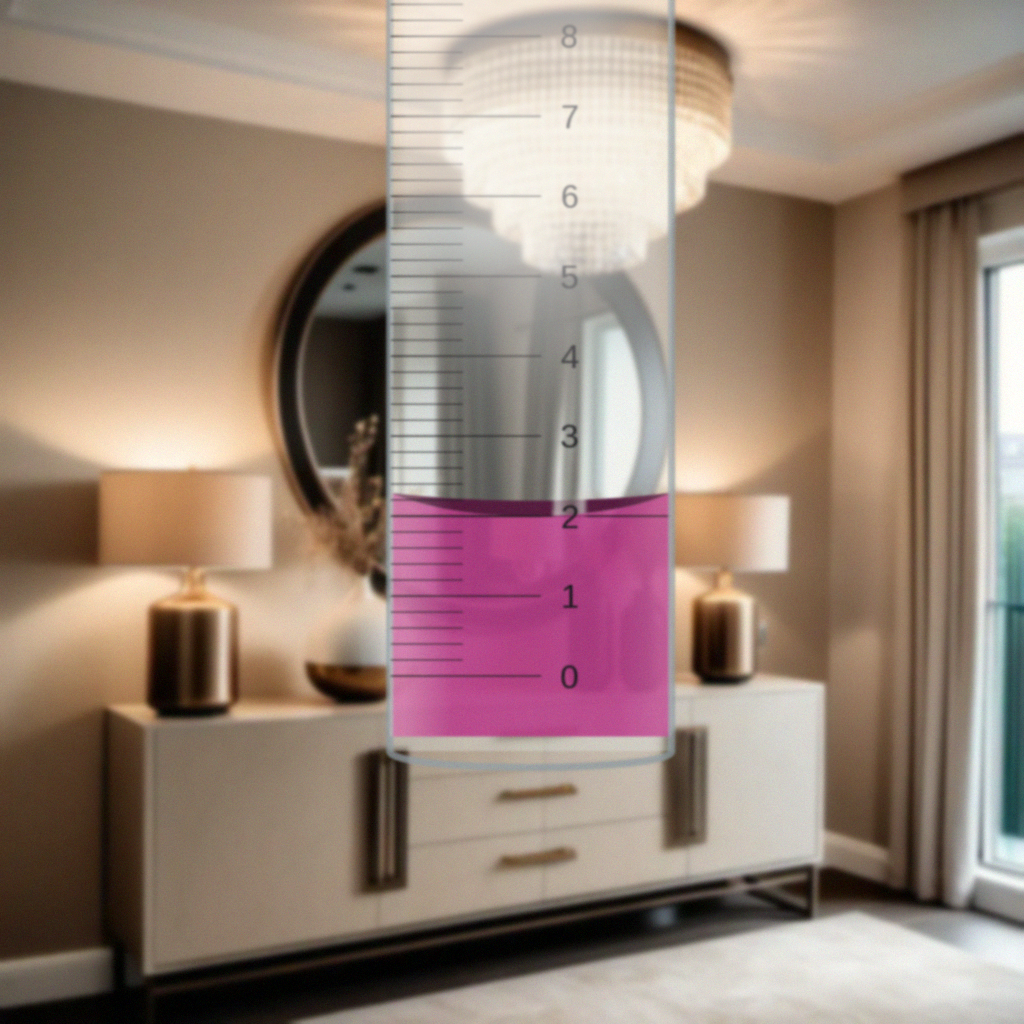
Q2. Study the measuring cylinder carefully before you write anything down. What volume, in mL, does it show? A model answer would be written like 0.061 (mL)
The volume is 2 (mL)
